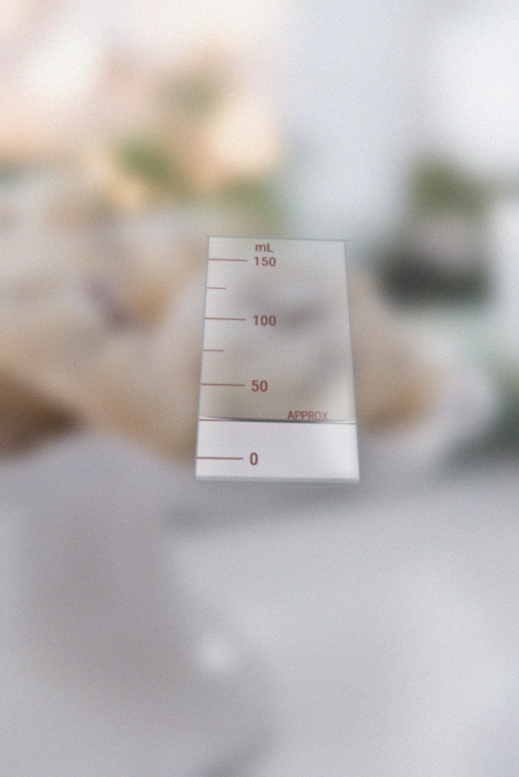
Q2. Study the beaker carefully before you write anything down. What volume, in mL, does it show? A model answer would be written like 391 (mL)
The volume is 25 (mL)
